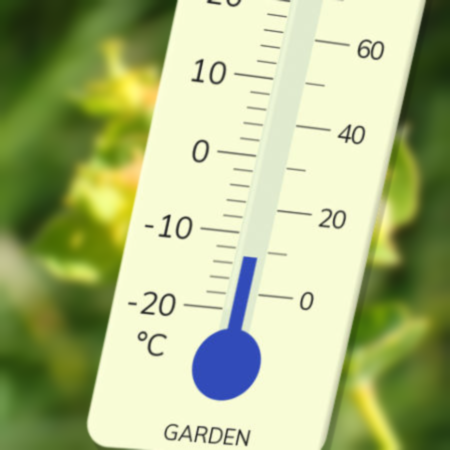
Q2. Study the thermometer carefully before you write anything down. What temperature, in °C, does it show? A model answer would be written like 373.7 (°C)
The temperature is -13 (°C)
